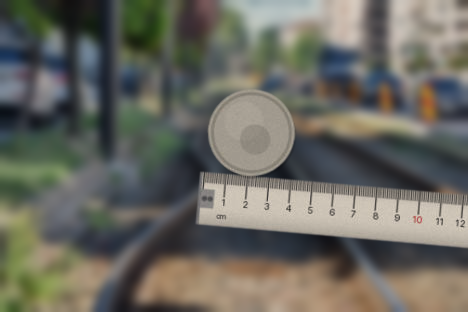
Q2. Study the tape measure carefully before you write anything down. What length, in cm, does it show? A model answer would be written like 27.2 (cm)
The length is 4 (cm)
